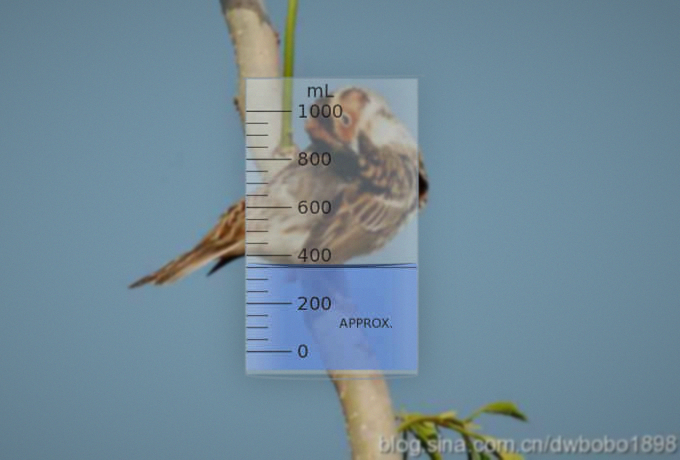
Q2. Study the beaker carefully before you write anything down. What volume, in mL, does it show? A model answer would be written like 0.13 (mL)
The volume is 350 (mL)
